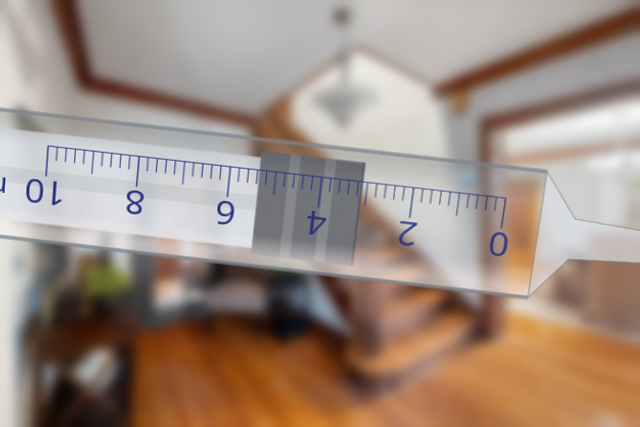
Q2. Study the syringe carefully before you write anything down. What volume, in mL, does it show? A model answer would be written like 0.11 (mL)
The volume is 3.1 (mL)
